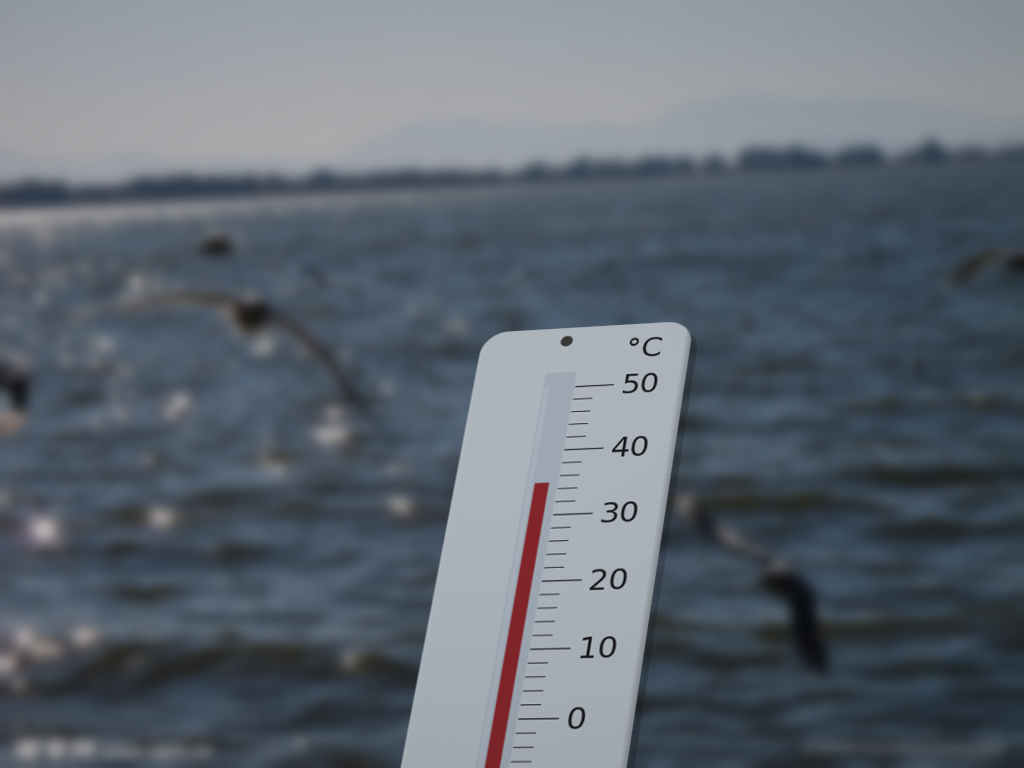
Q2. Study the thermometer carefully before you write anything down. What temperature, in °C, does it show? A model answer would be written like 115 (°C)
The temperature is 35 (°C)
